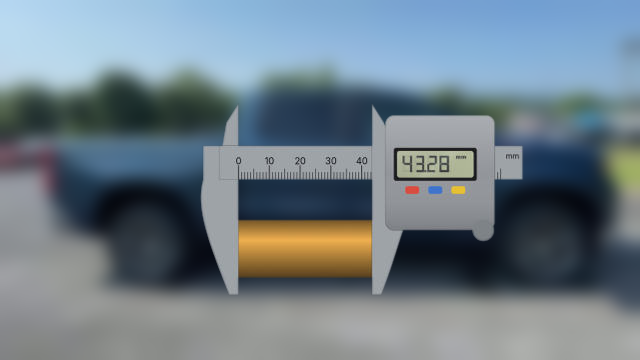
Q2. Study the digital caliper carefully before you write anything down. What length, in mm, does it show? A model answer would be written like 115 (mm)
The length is 43.28 (mm)
